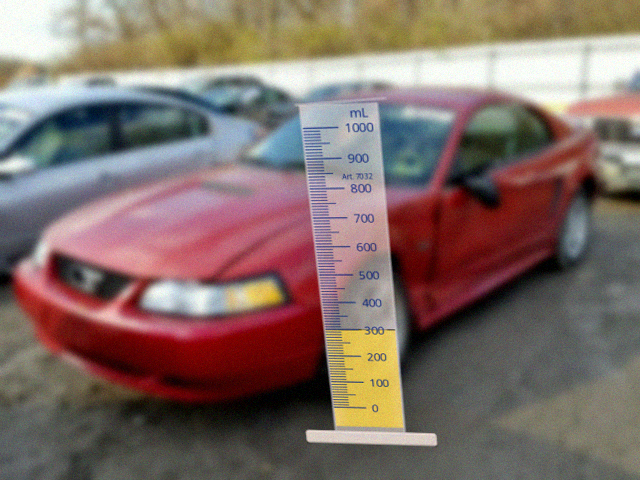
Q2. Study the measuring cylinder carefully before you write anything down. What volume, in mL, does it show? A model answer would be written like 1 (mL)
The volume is 300 (mL)
